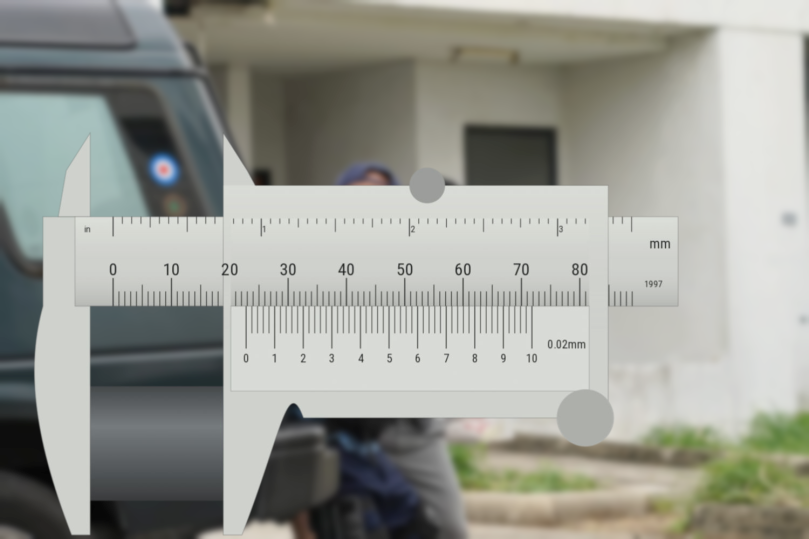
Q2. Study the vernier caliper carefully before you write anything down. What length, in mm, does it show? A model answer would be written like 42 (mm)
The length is 22.8 (mm)
